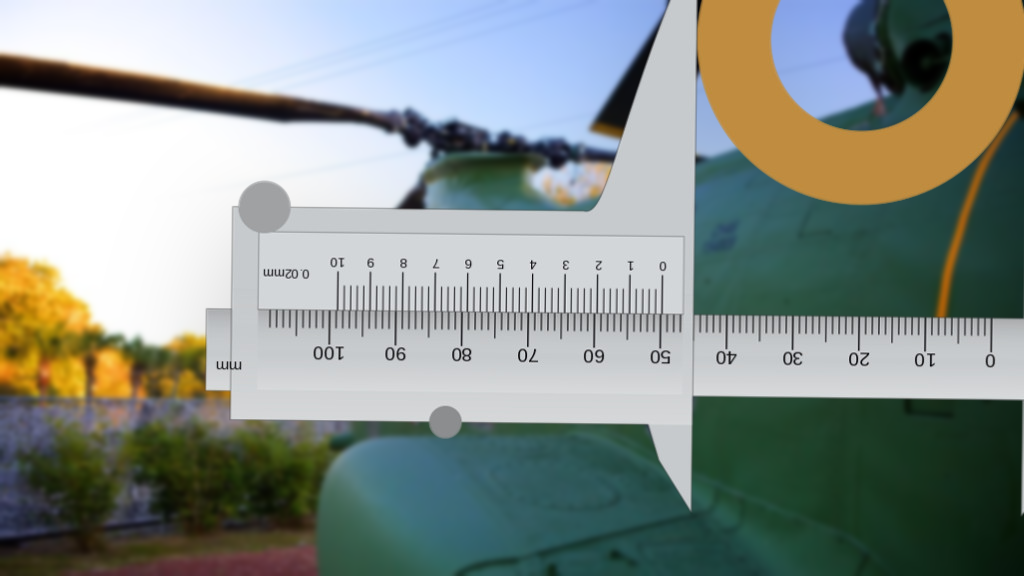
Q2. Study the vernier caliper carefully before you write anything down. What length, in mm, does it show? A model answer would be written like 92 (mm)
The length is 49.8 (mm)
